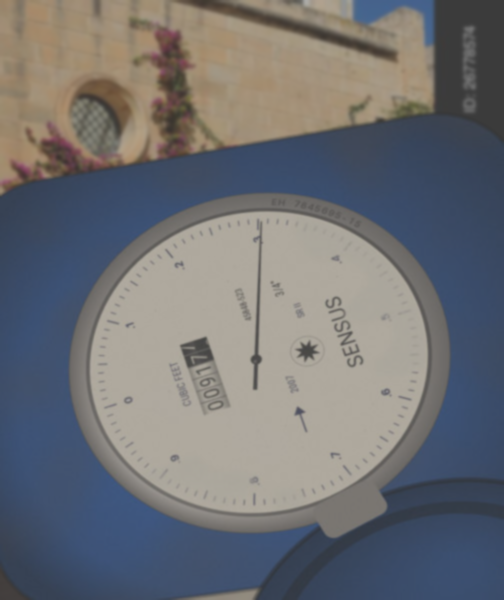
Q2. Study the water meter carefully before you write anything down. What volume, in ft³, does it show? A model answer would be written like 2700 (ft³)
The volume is 9177.30 (ft³)
